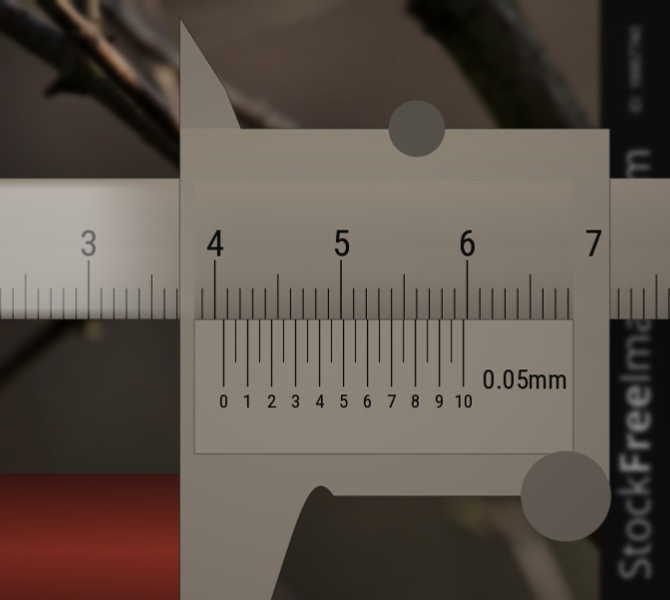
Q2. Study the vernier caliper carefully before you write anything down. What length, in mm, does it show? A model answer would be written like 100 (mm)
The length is 40.7 (mm)
